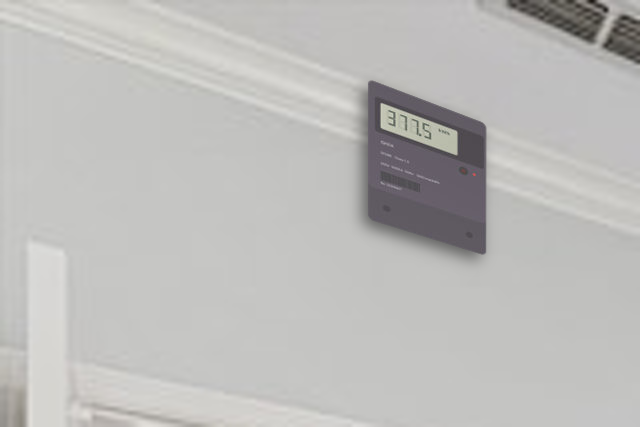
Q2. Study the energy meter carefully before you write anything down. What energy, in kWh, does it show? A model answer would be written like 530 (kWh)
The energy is 377.5 (kWh)
